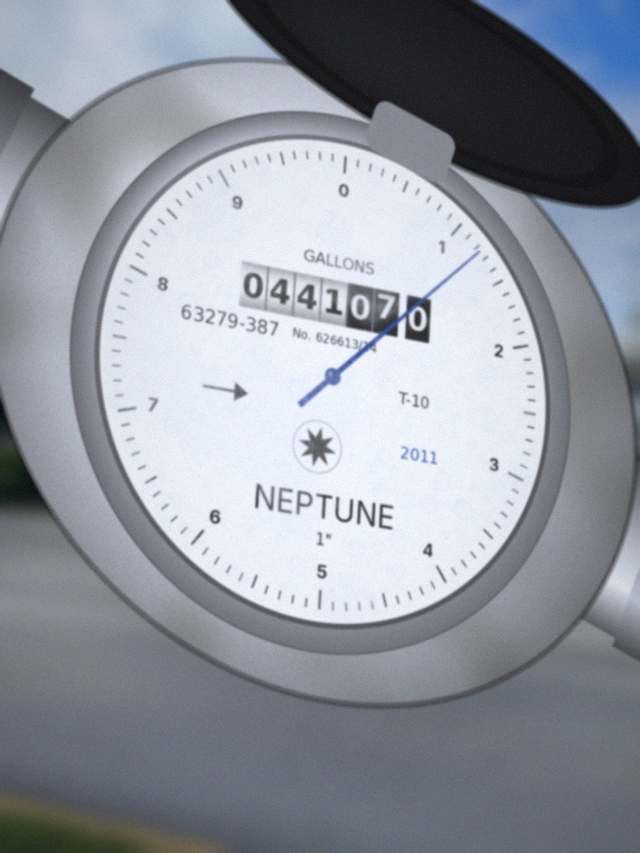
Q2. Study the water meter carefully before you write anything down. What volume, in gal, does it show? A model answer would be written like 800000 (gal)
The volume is 441071.2 (gal)
